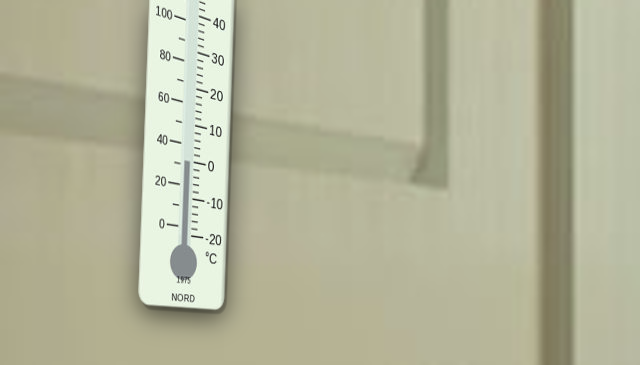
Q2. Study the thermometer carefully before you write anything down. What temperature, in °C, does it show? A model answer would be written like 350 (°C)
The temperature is 0 (°C)
